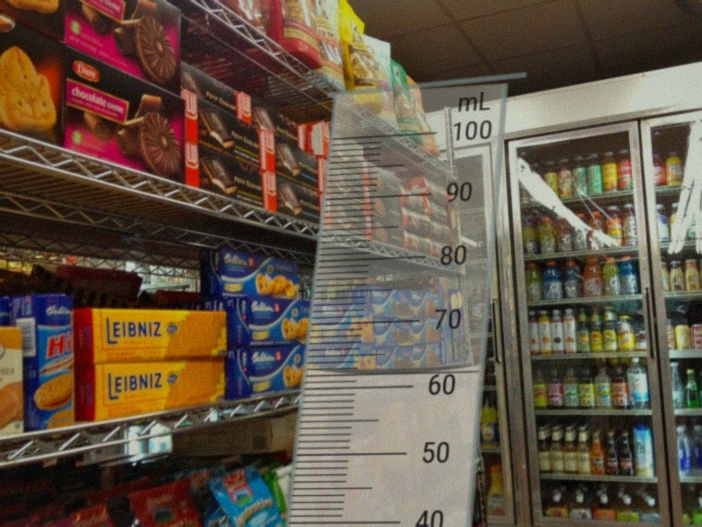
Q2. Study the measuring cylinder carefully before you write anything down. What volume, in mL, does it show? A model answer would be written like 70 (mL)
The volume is 62 (mL)
